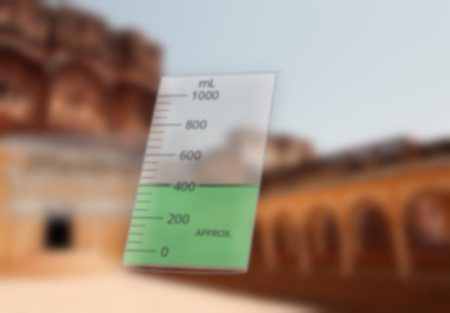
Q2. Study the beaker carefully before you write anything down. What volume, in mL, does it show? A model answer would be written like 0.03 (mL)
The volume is 400 (mL)
